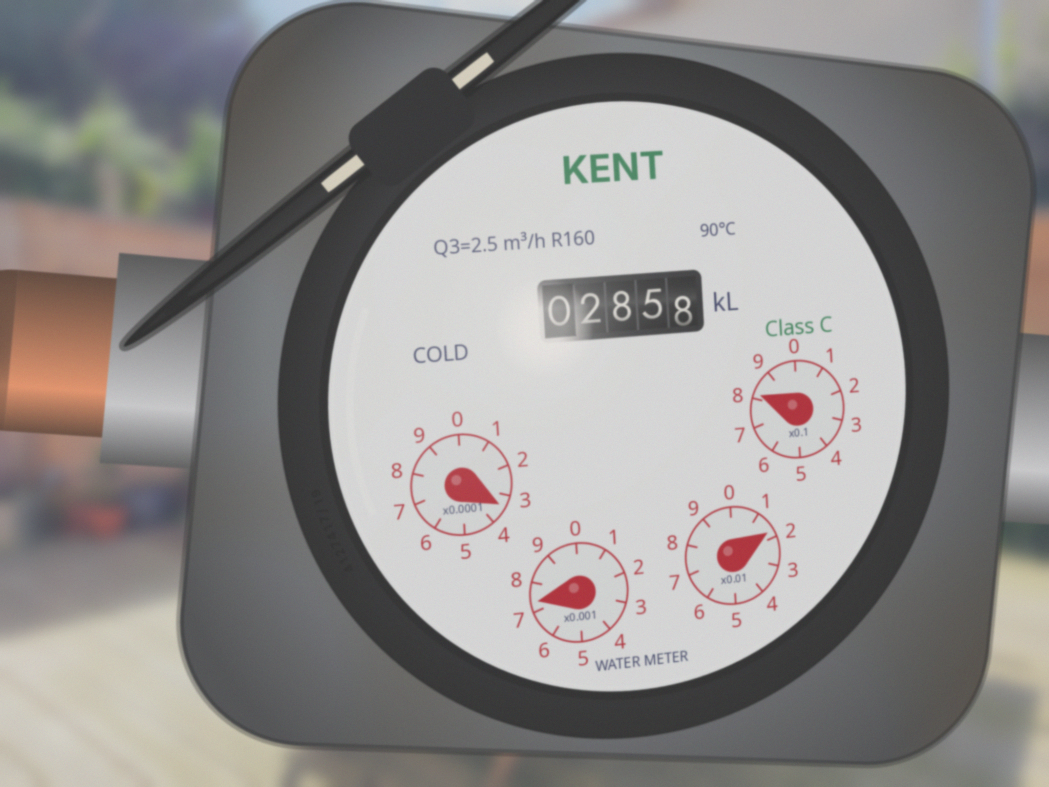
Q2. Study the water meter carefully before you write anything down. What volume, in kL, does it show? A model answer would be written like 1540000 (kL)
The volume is 2857.8173 (kL)
